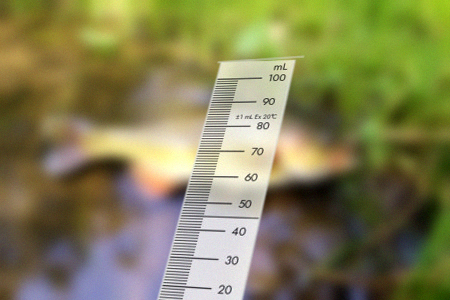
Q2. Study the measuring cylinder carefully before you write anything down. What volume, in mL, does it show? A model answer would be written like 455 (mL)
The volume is 45 (mL)
